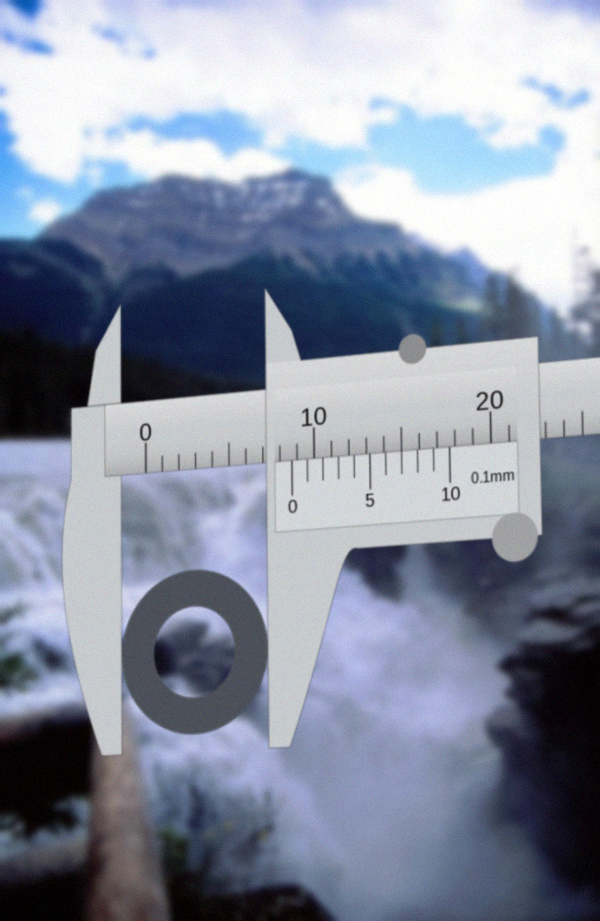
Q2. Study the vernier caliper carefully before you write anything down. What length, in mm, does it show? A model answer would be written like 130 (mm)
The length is 8.7 (mm)
